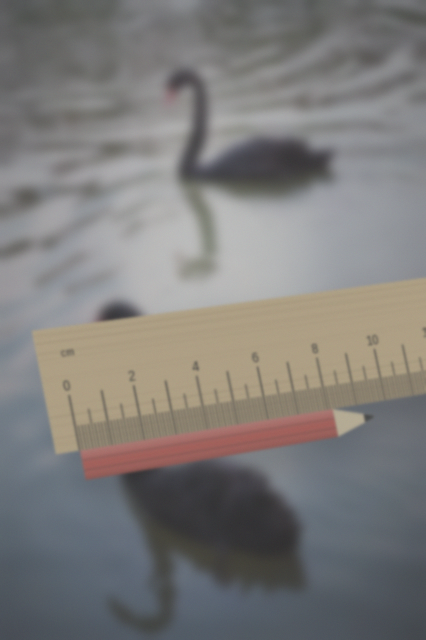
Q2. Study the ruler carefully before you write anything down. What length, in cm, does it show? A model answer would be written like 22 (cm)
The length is 9.5 (cm)
